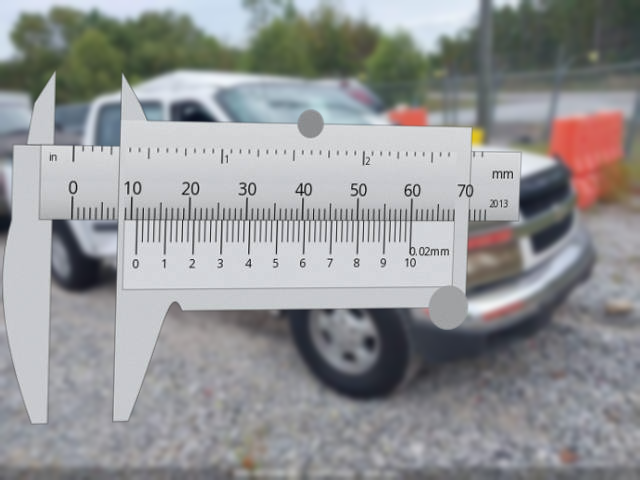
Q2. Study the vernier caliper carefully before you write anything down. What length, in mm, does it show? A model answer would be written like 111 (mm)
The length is 11.0 (mm)
